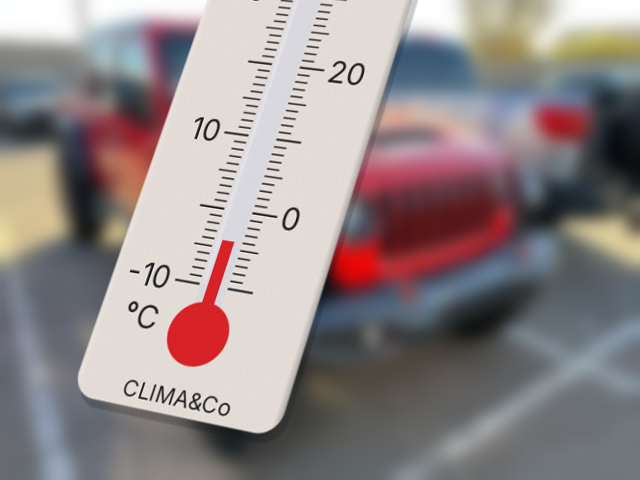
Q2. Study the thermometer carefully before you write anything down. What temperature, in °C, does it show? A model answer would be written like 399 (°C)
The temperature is -4 (°C)
